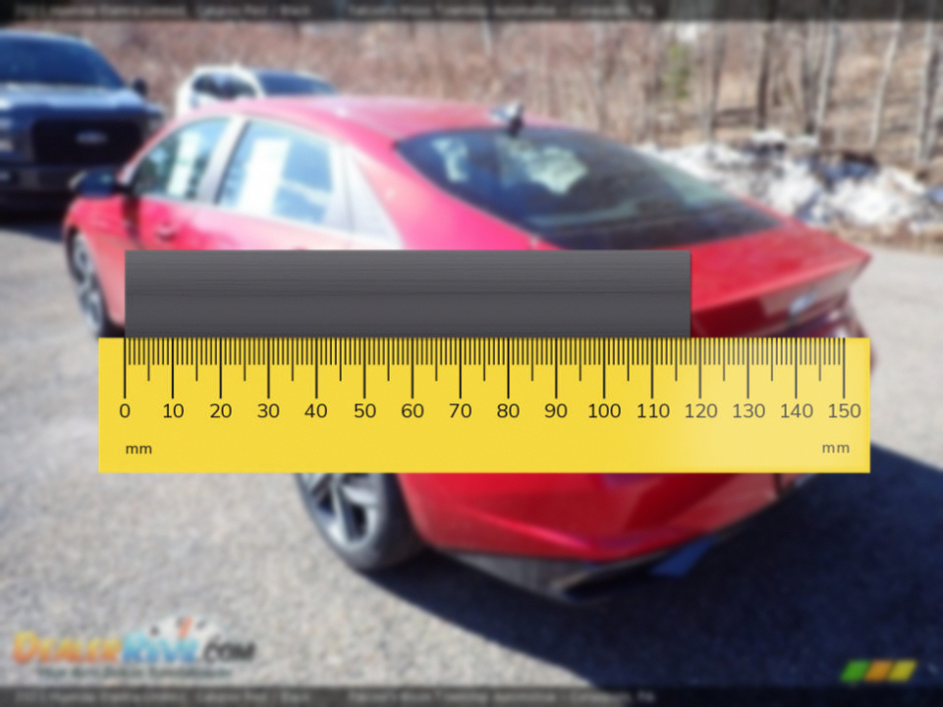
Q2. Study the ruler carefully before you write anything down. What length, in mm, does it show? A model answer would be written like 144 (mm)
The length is 118 (mm)
